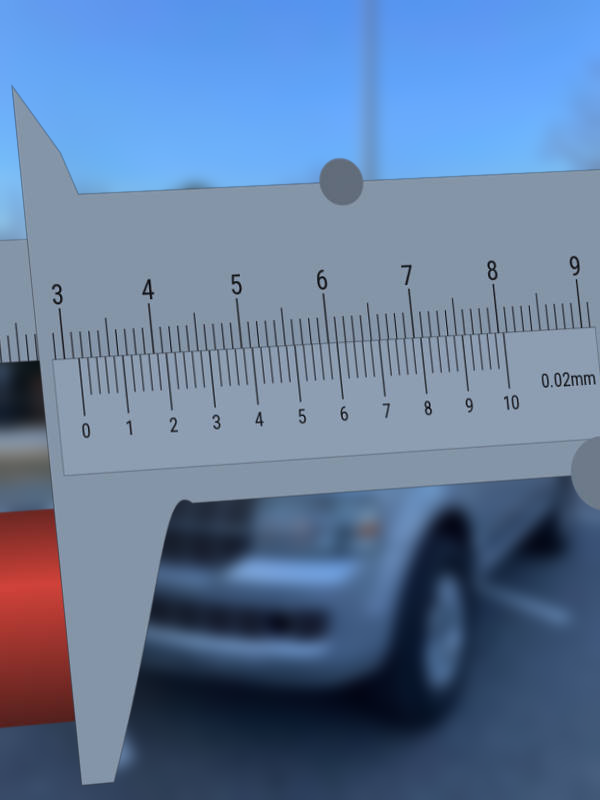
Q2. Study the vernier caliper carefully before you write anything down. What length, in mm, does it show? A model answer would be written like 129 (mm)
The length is 31.6 (mm)
